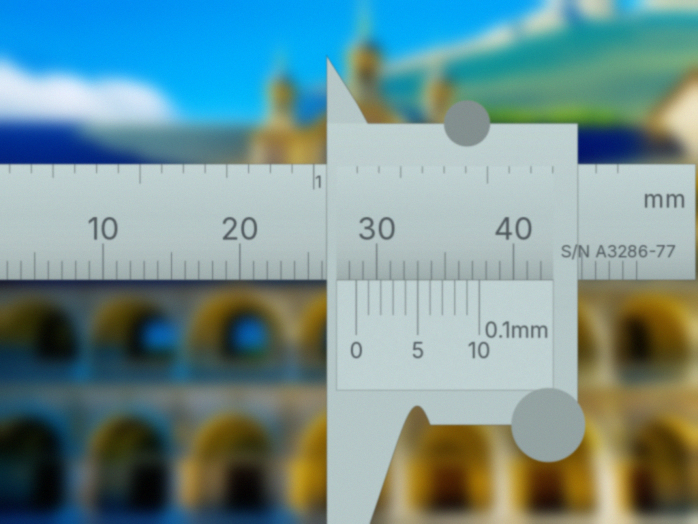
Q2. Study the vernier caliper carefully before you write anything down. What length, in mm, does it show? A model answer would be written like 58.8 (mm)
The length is 28.5 (mm)
